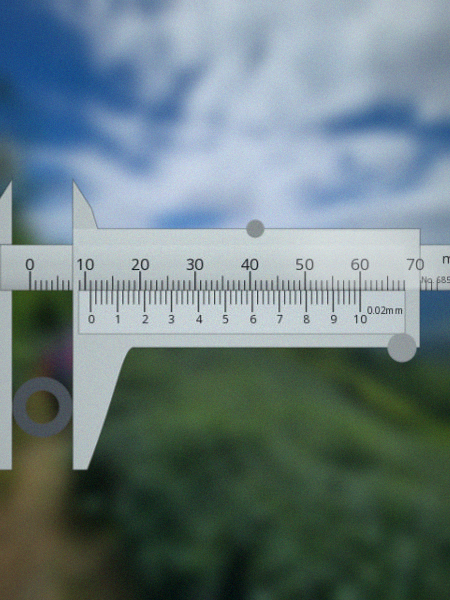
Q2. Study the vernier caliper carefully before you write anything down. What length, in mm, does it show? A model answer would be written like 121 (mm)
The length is 11.0 (mm)
